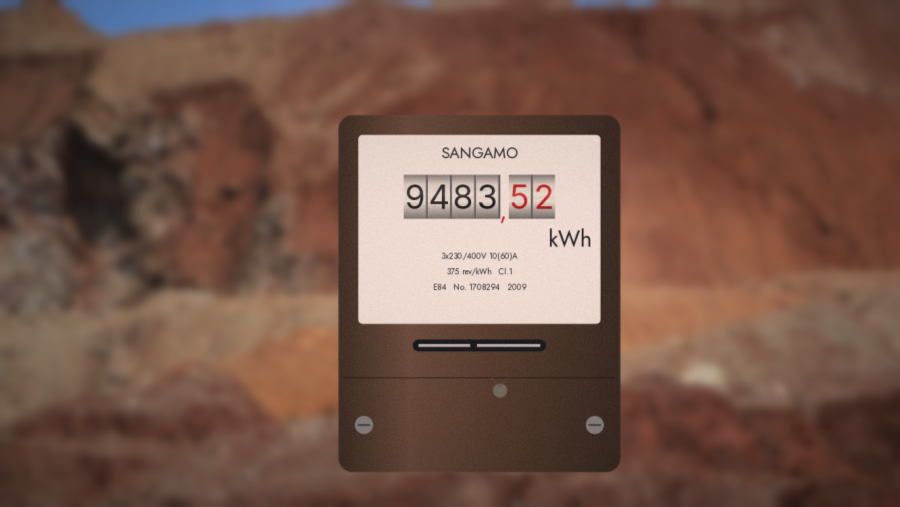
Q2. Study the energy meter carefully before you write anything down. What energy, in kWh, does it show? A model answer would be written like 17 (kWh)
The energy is 9483.52 (kWh)
